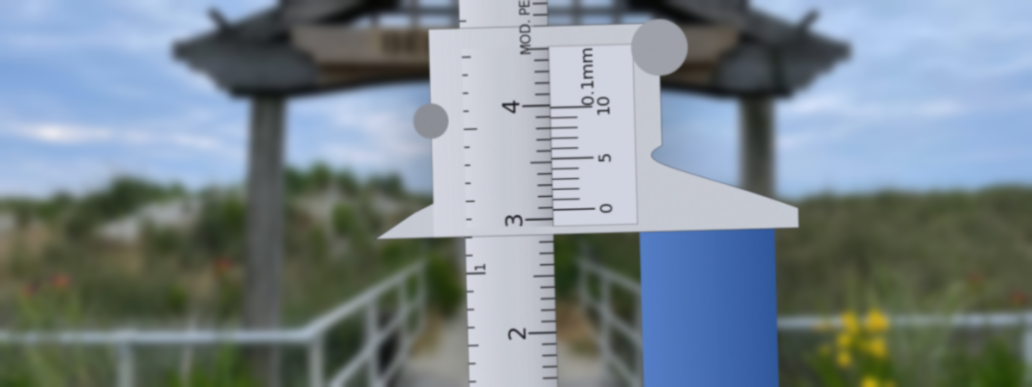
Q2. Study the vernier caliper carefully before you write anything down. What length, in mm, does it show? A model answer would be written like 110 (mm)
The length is 30.8 (mm)
